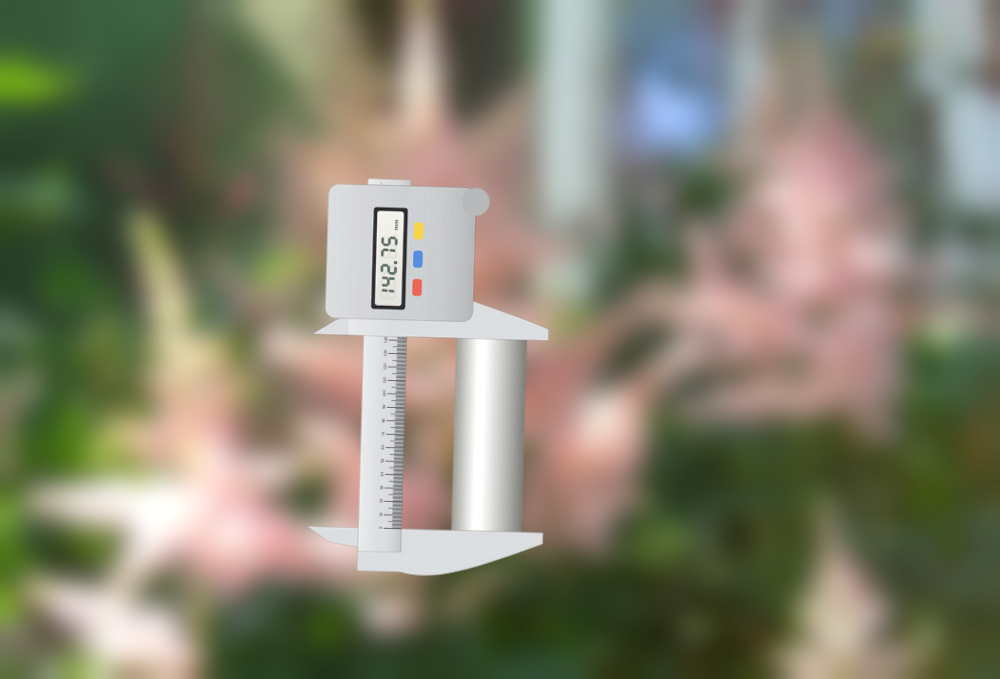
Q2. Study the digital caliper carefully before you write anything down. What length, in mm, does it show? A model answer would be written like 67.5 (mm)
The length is 142.75 (mm)
